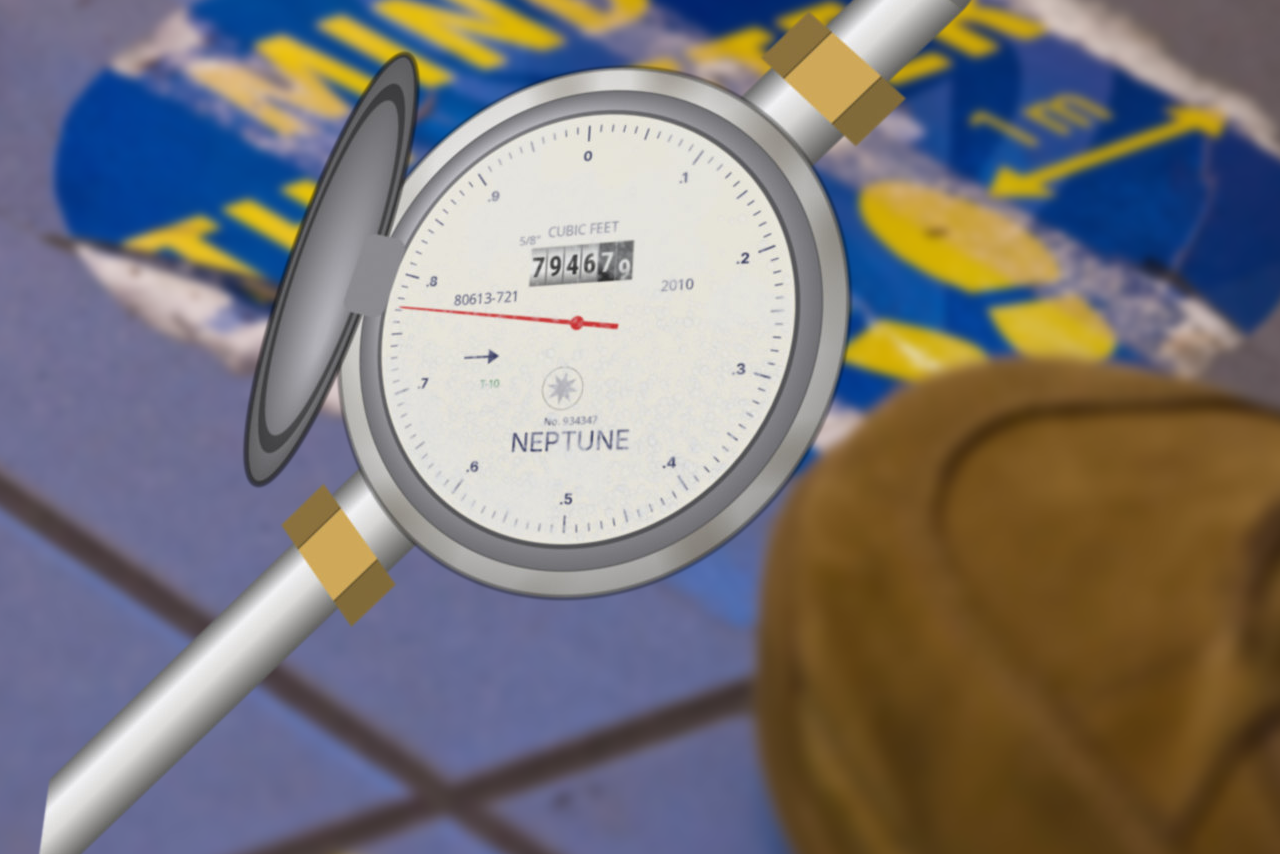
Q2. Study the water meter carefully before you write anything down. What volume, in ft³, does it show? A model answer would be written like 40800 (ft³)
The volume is 794678.77 (ft³)
